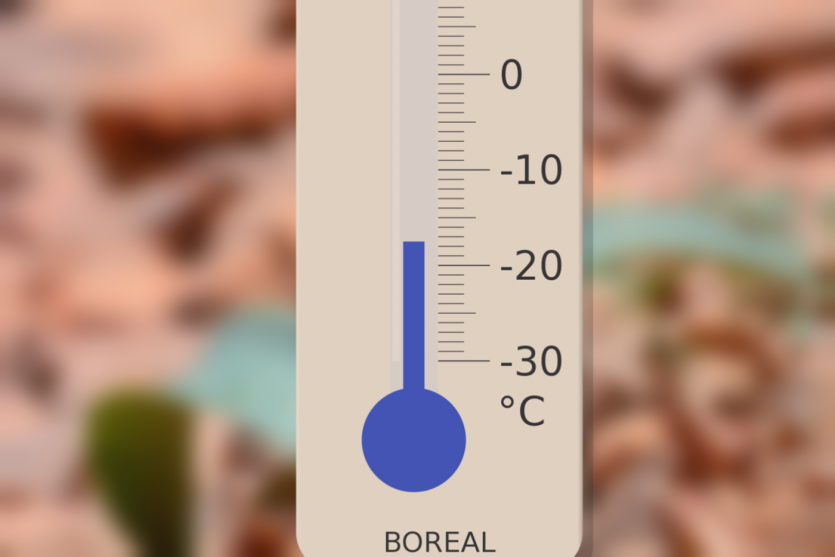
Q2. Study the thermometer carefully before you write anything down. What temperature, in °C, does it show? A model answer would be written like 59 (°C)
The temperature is -17.5 (°C)
